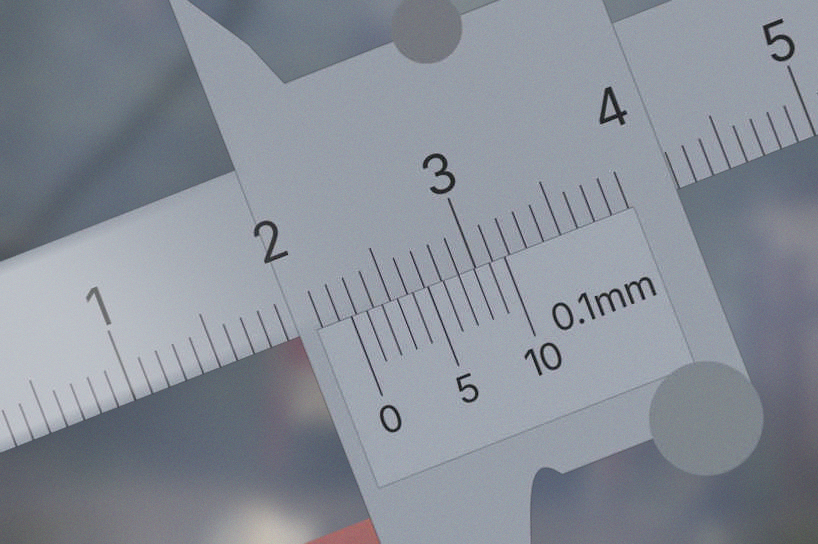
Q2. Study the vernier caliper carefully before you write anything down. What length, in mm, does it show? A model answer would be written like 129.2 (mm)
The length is 22.7 (mm)
